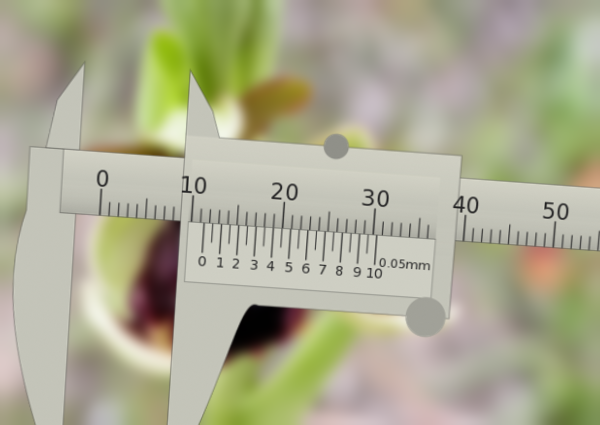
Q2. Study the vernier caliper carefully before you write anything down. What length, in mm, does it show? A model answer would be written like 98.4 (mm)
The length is 11.4 (mm)
